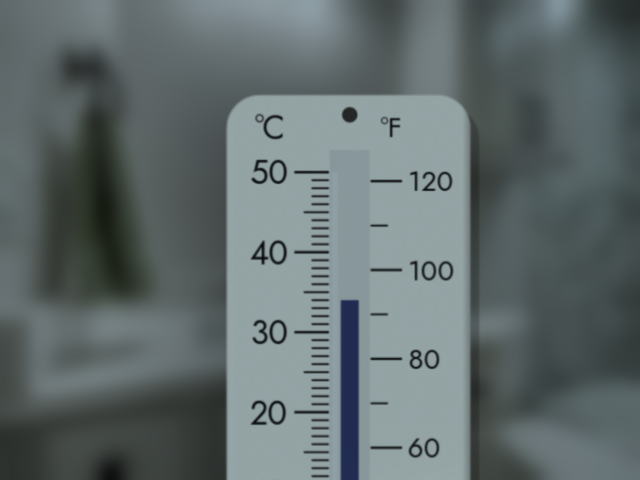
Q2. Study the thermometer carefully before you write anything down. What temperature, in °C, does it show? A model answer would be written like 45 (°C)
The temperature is 34 (°C)
